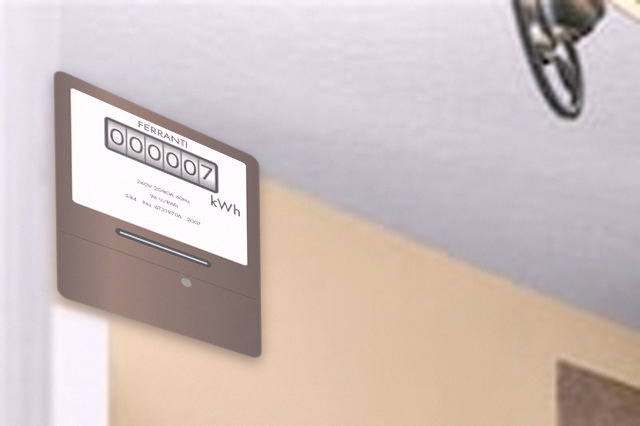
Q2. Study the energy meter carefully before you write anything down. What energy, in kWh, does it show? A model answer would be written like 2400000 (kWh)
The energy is 7 (kWh)
